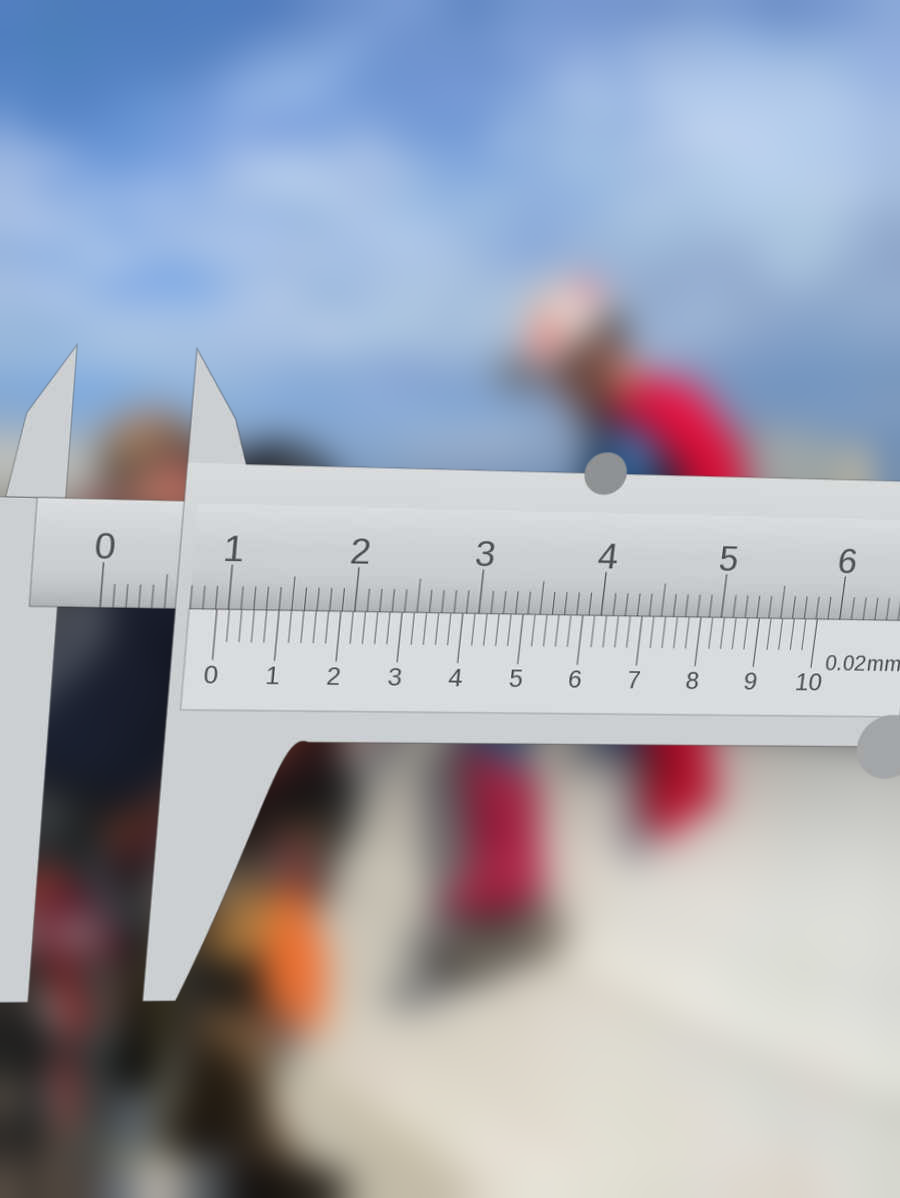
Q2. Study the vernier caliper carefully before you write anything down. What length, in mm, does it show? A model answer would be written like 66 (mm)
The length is 9.1 (mm)
